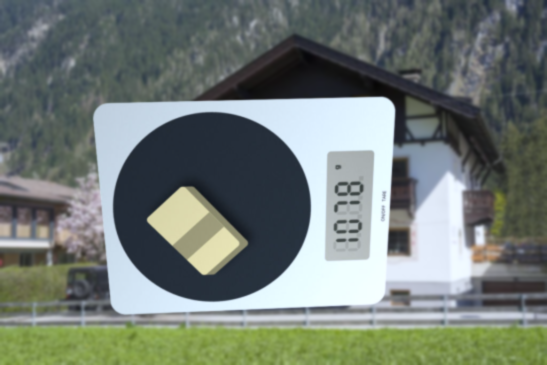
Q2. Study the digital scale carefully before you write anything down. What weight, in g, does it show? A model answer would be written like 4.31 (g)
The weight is 1078 (g)
